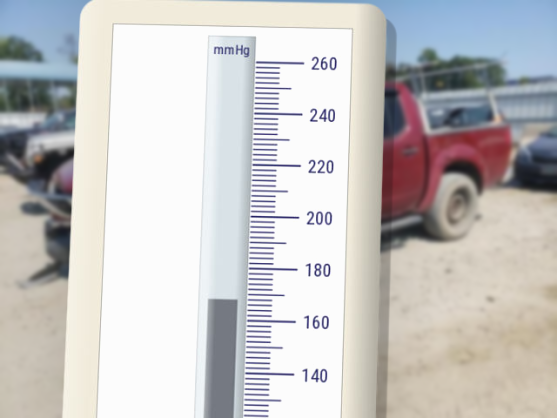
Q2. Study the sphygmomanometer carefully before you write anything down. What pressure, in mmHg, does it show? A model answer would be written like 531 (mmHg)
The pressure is 168 (mmHg)
